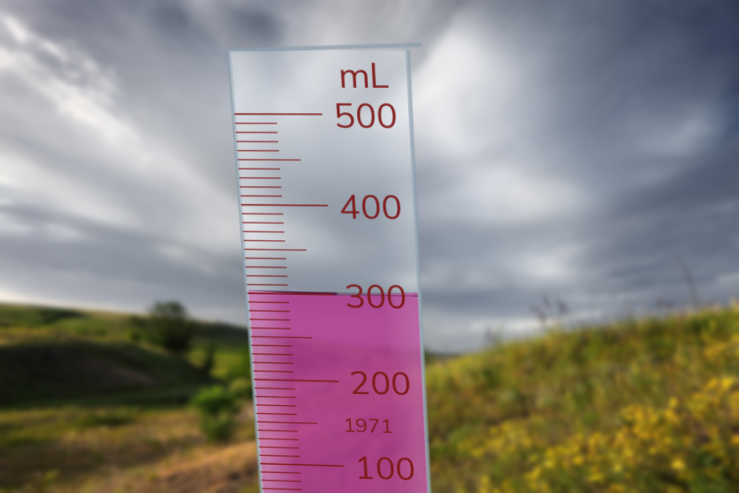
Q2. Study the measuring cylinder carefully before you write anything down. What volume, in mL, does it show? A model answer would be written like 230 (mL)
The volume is 300 (mL)
